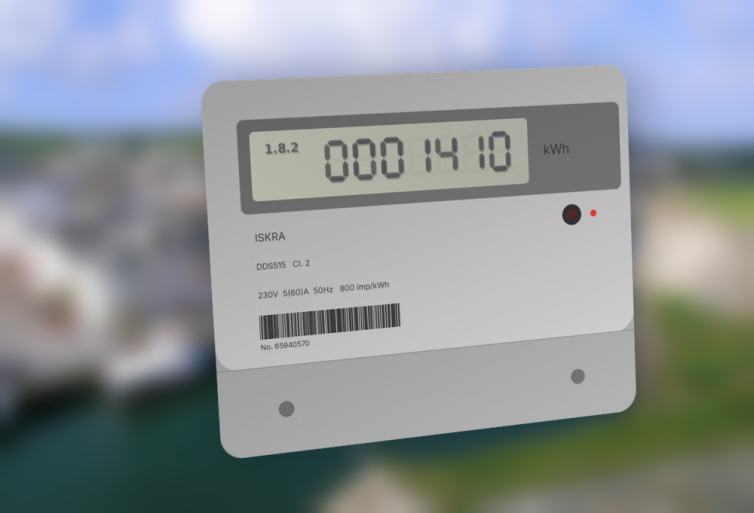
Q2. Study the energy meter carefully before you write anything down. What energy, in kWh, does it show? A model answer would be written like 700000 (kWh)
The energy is 1410 (kWh)
